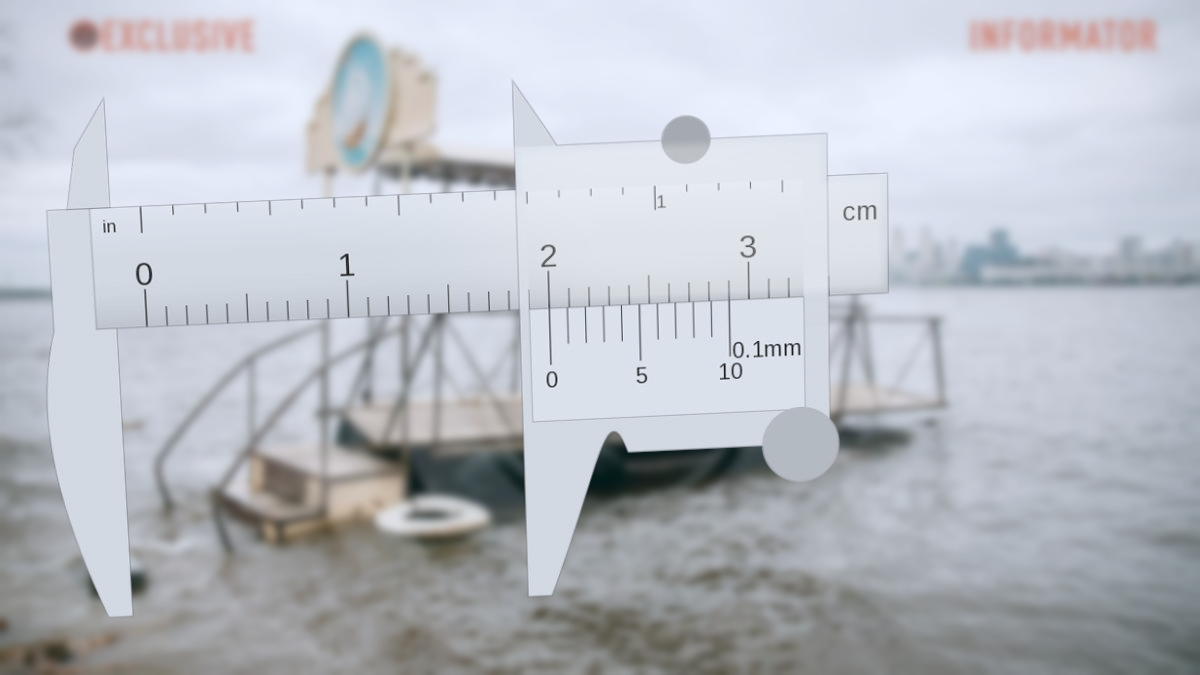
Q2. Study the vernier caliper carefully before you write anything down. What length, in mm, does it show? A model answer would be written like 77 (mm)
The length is 20.0 (mm)
